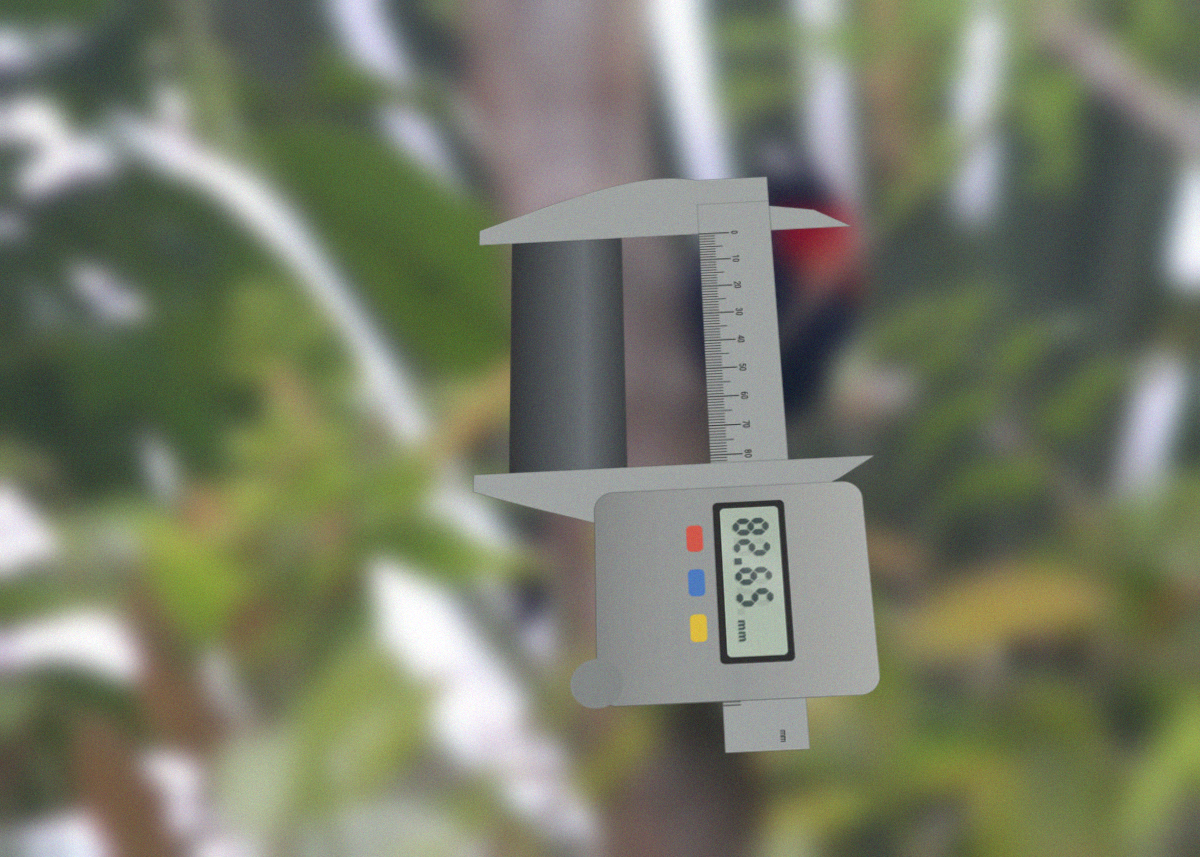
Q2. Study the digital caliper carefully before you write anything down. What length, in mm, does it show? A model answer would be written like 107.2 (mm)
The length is 82.65 (mm)
